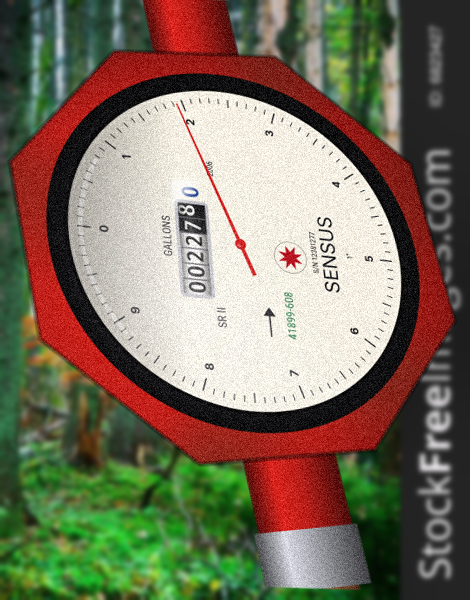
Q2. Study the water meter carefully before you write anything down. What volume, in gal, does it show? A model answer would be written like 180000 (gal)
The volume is 22781.9 (gal)
